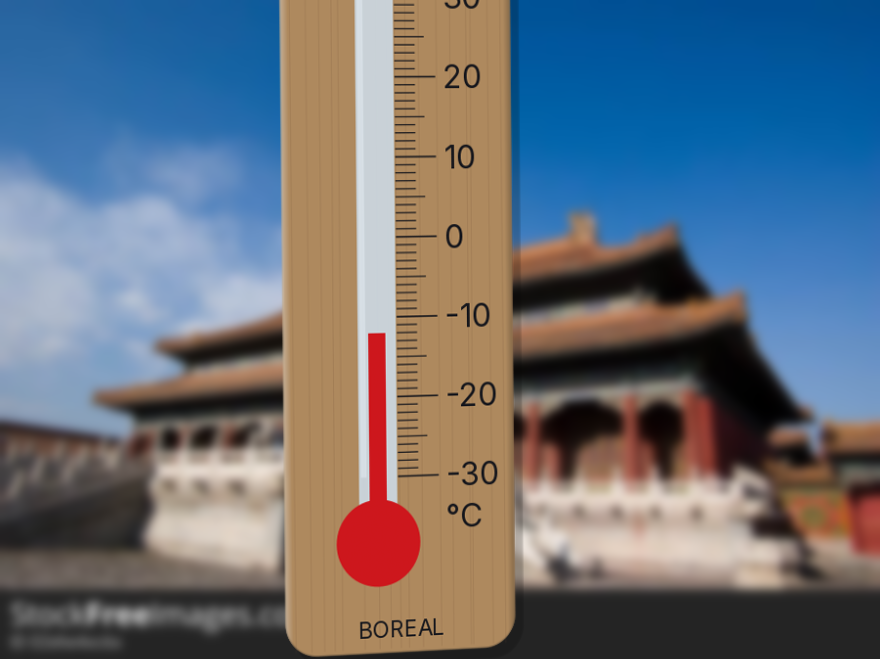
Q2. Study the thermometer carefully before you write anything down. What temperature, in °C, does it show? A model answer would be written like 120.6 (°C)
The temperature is -12 (°C)
